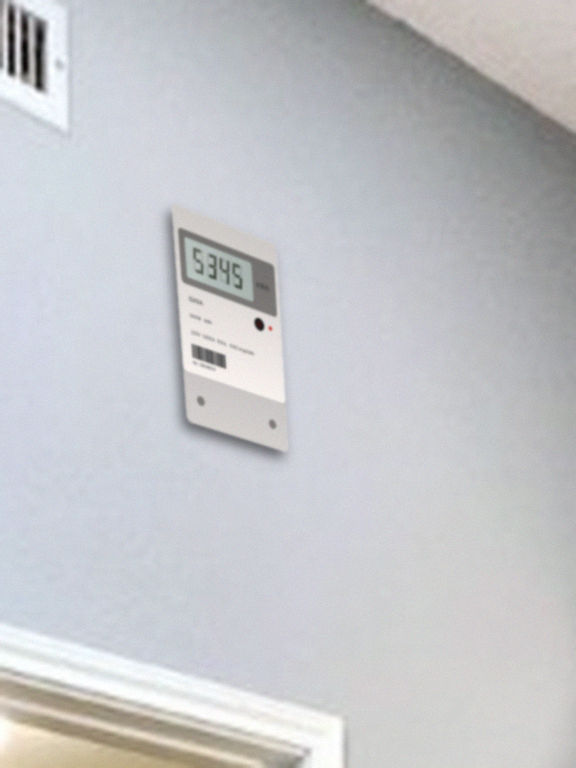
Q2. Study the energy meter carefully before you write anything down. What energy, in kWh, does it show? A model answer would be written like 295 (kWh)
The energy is 5345 (kWh)
